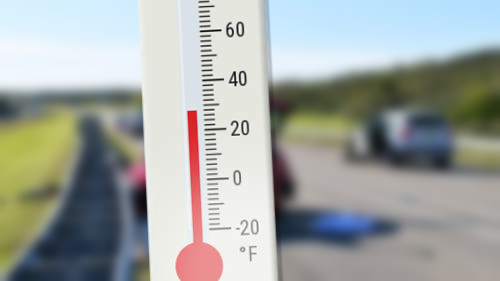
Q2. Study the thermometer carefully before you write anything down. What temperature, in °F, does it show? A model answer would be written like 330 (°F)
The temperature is 28 (°F)
